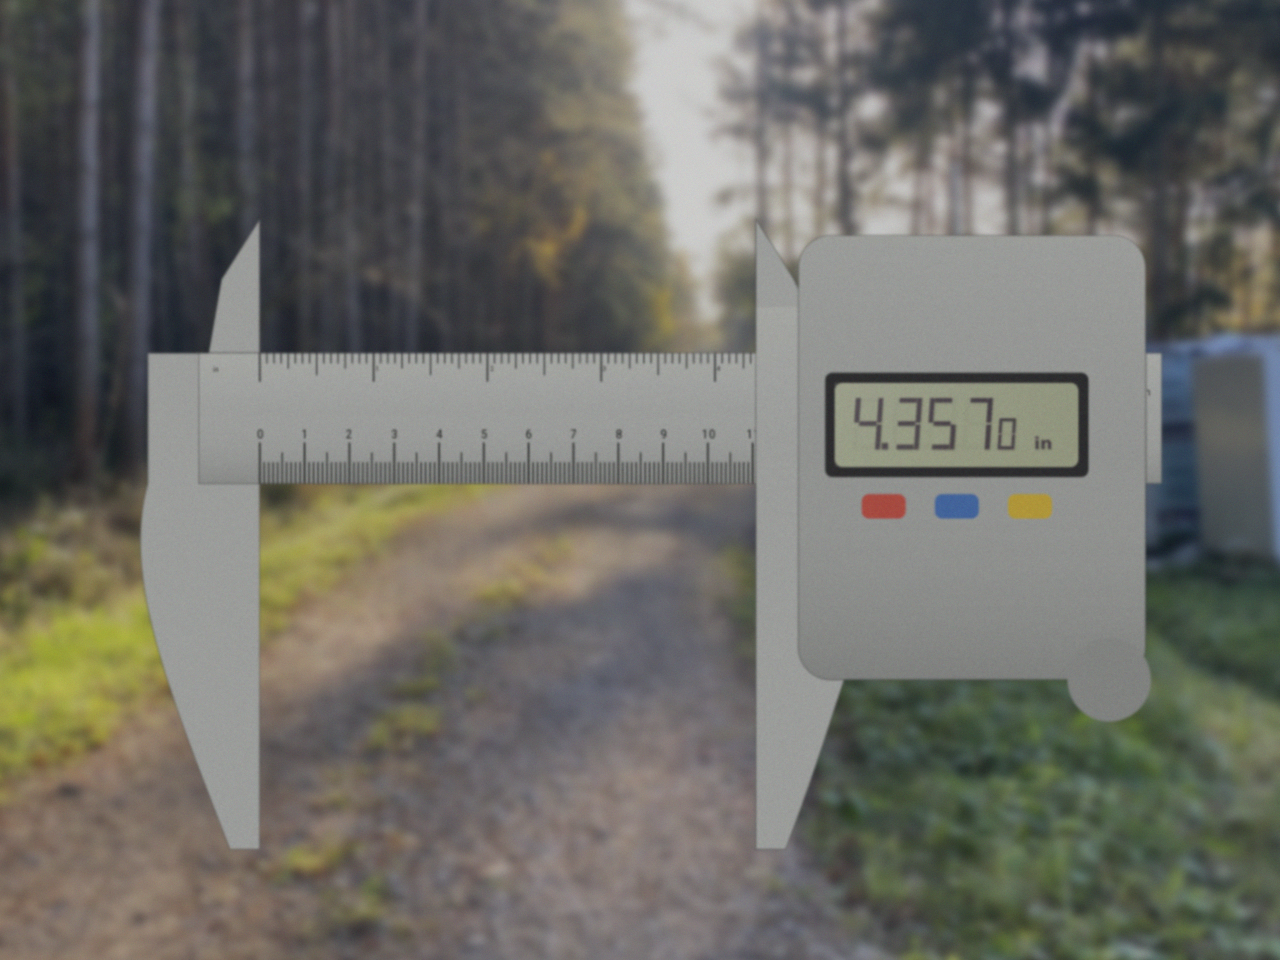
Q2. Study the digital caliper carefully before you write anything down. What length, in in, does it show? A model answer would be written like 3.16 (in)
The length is 4.3570 (in)
